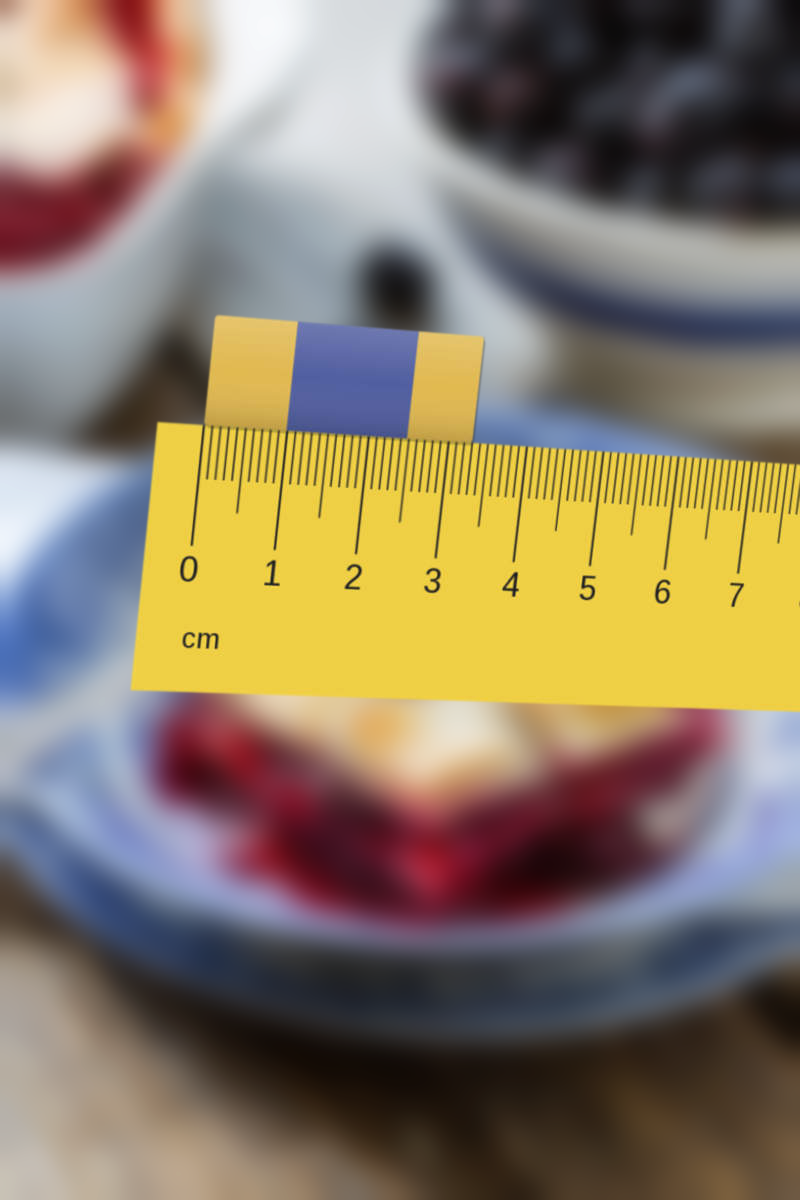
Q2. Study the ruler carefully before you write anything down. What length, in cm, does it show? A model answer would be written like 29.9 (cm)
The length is 3.3 (cm)
